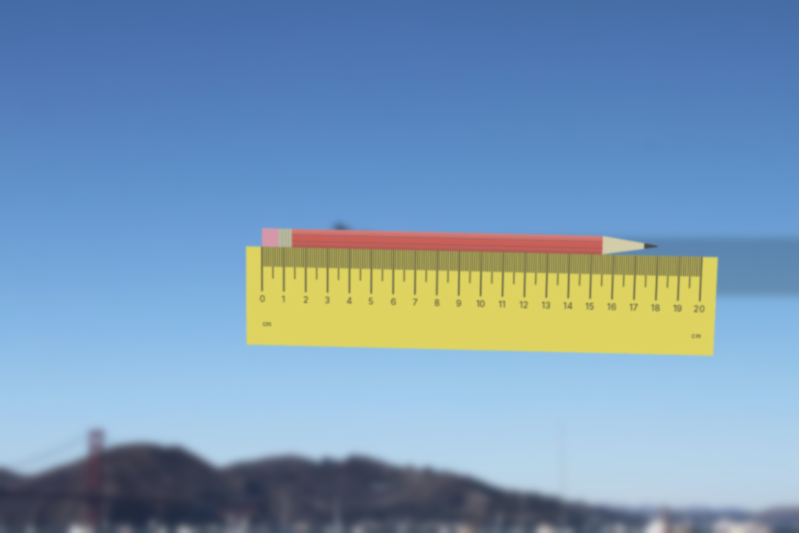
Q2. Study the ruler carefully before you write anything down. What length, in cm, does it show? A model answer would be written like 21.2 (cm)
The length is 18 (cm)
